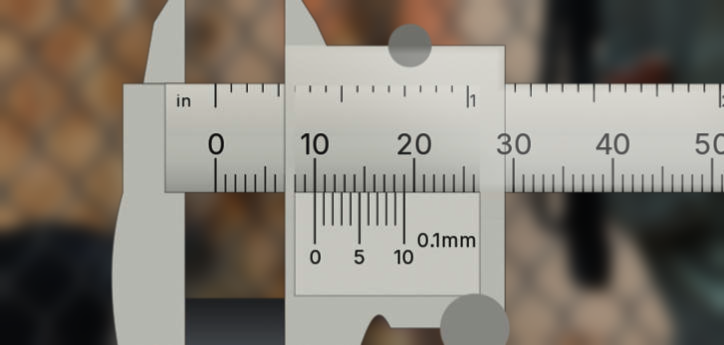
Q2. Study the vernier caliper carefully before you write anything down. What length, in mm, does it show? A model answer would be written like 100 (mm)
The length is 10.0 (mm)
